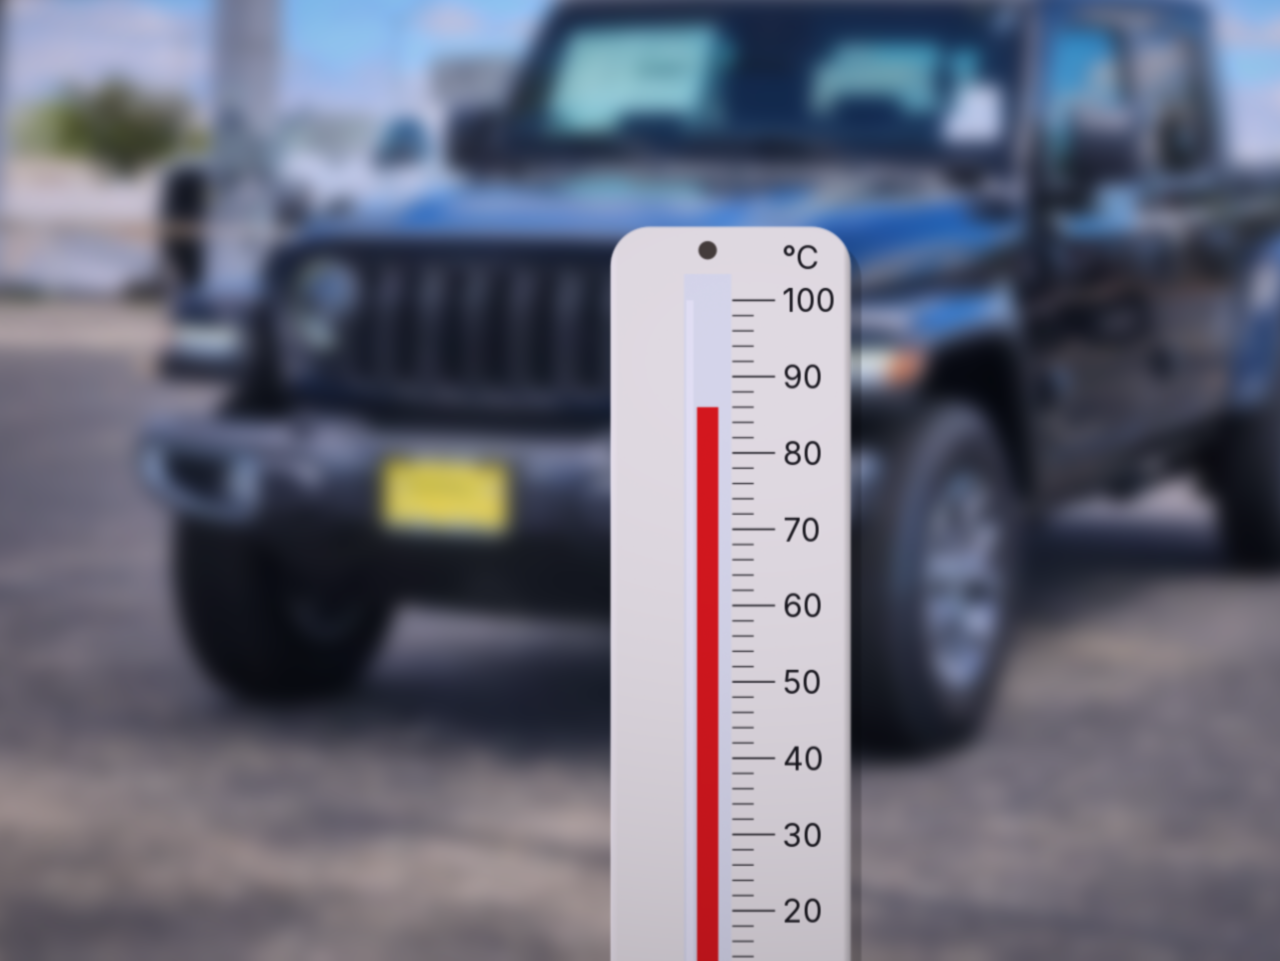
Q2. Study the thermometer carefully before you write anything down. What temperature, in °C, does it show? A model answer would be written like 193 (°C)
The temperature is 86 (°C)
